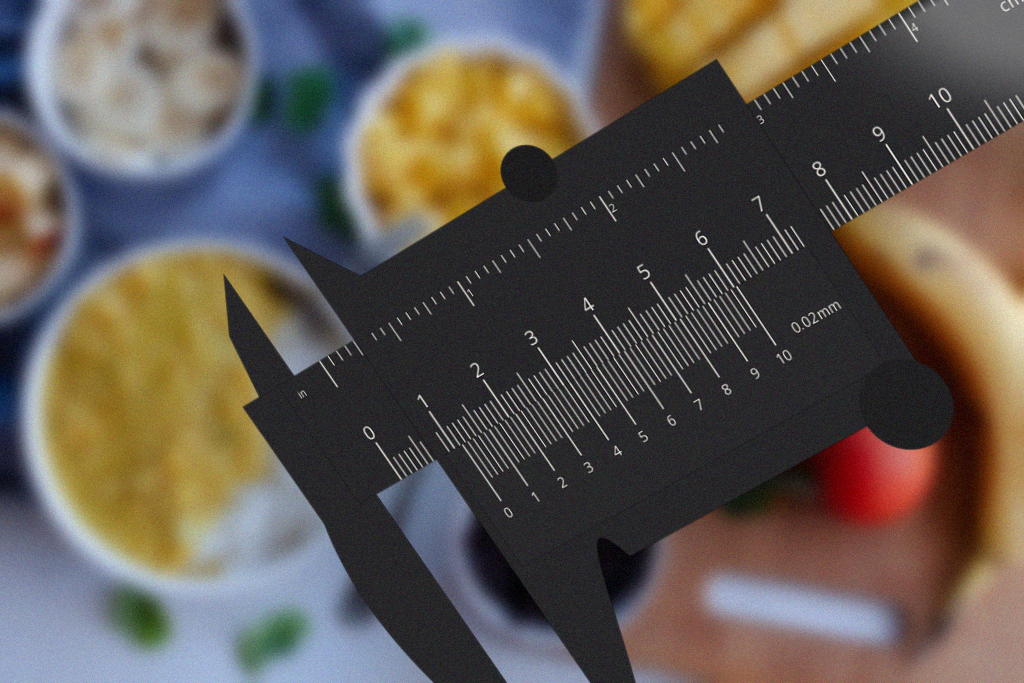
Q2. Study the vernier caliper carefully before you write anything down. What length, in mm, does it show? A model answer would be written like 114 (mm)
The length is 11.4 (mm)
